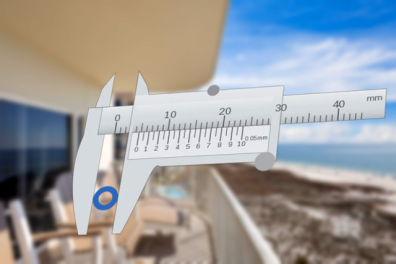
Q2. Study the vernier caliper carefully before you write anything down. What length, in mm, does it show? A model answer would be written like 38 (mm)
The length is 4.6 (mm)
